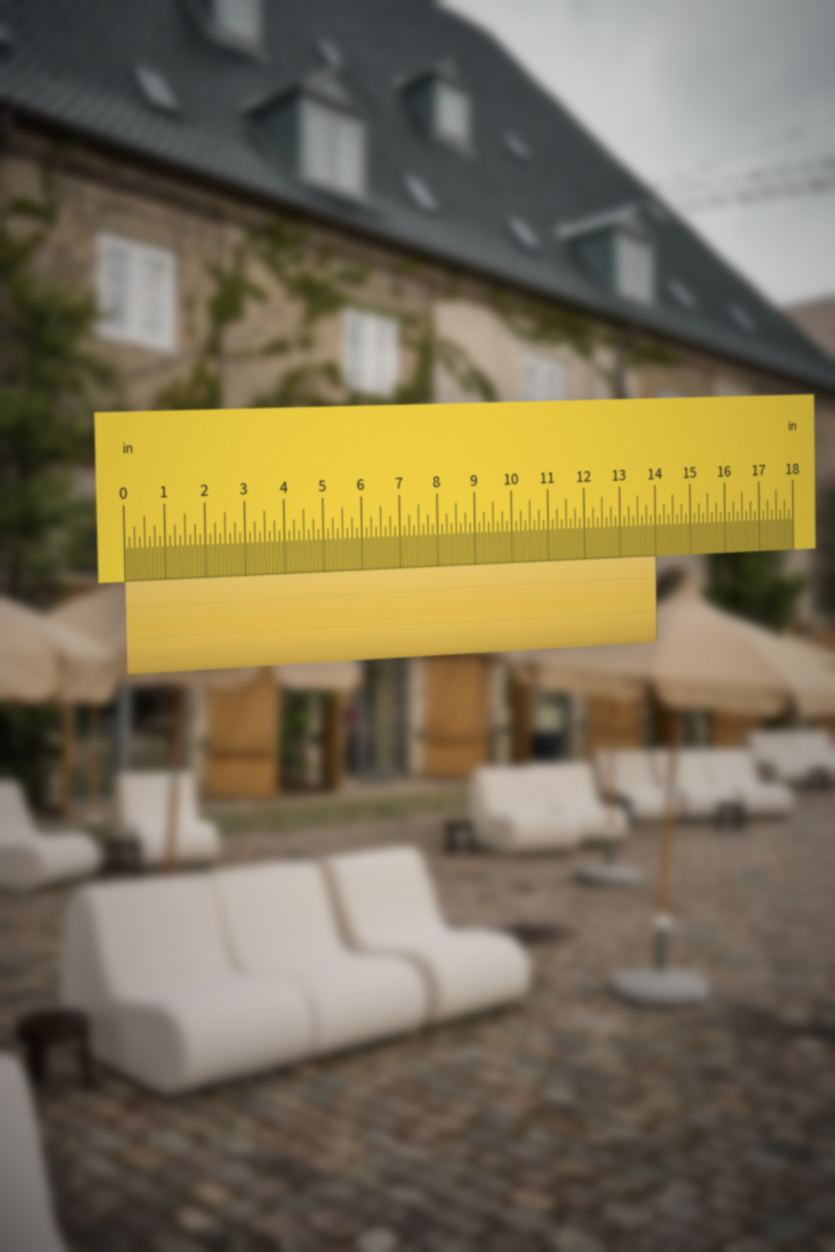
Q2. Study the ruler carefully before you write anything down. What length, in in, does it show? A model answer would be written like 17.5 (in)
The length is 14 (in)
